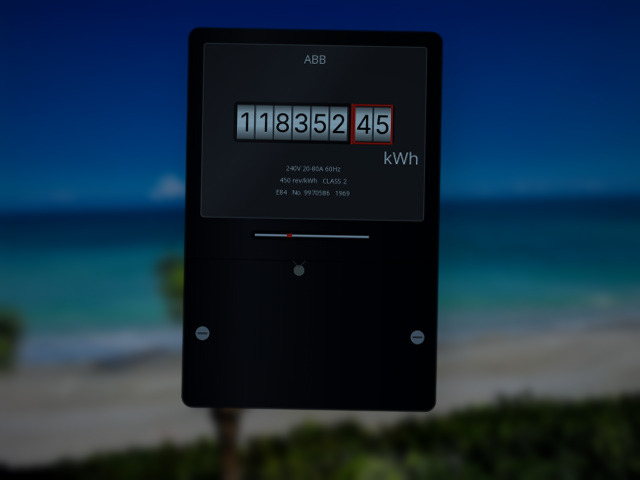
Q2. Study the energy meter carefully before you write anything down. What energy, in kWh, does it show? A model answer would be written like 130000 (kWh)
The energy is 118352.45 (kWh)
